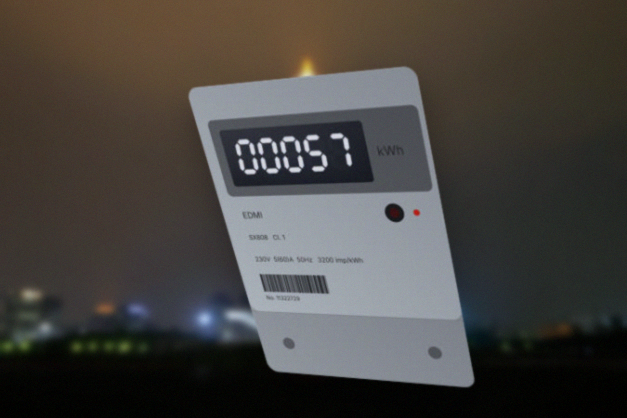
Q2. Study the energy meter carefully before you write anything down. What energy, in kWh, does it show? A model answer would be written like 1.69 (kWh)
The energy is 57 (kWh)
